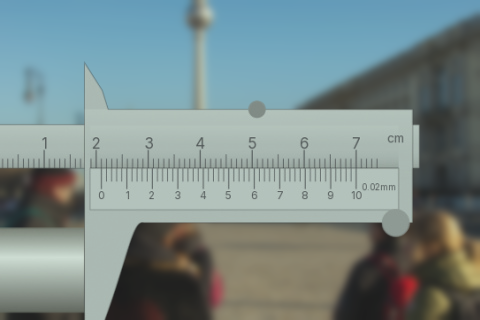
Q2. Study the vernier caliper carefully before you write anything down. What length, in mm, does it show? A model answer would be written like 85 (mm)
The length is 21.0 (mm)
